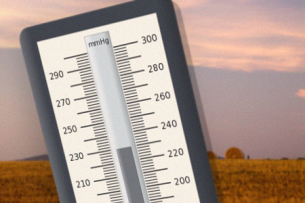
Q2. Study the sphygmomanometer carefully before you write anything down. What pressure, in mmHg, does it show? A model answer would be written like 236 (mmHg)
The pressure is 230 (mmHg)
